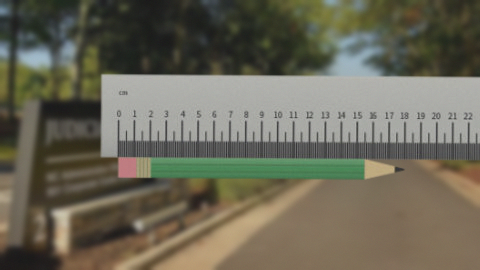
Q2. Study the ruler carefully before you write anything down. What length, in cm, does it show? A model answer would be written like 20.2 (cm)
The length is 18 (cm)
